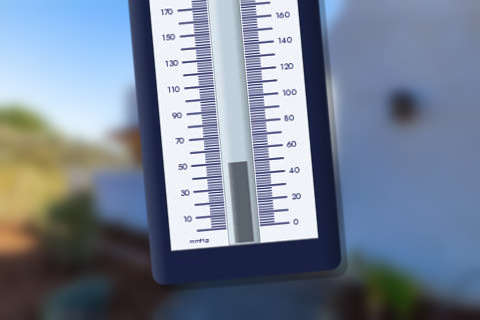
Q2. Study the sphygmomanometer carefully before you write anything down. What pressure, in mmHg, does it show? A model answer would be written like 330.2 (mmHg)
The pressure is 50 (mmHg)
